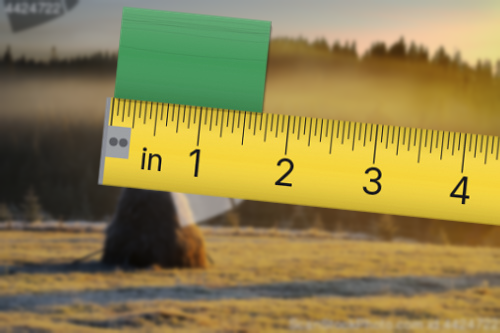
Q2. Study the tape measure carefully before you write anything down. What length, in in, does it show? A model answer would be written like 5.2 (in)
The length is 1.6875 (in)
